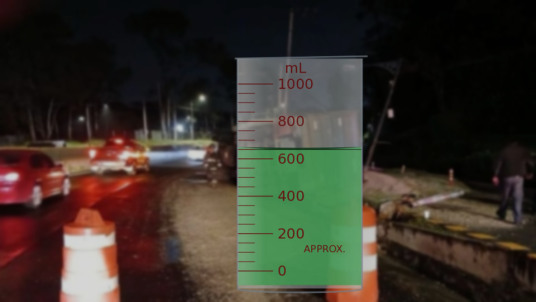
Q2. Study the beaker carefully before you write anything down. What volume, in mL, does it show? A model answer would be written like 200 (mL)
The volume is 650 (mL)
